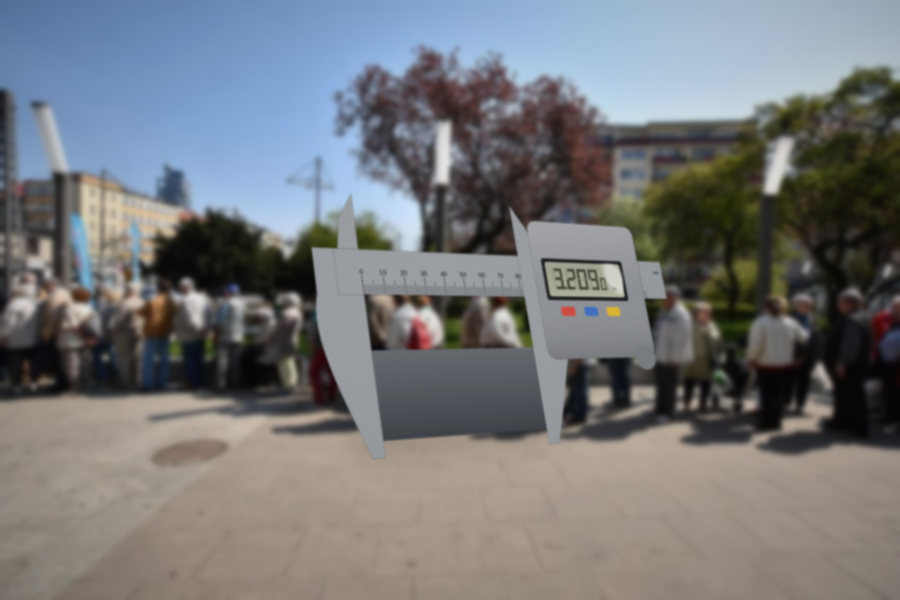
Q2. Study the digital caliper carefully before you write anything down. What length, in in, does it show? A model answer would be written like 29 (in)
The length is 3.2090 (in)
